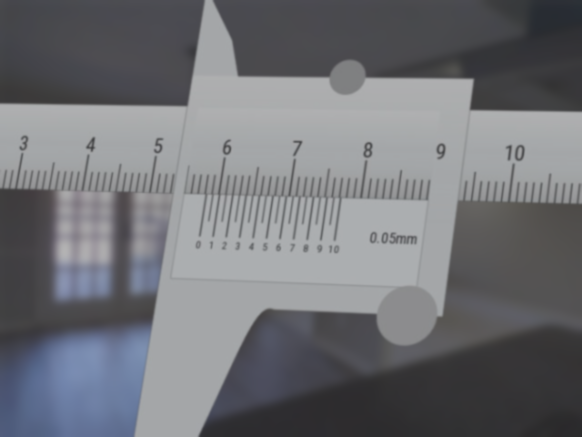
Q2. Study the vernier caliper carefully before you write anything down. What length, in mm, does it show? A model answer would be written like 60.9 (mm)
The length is 58.2 (mm)
